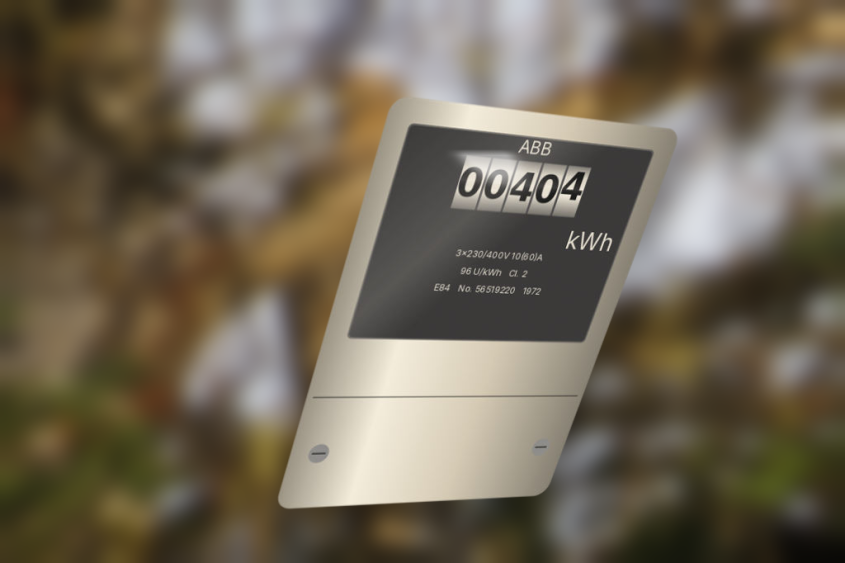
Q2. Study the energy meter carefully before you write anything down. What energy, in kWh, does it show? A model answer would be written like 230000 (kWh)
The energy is 404 (kWh)
